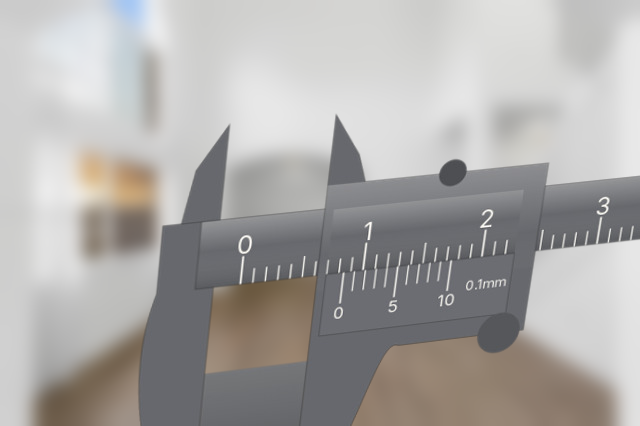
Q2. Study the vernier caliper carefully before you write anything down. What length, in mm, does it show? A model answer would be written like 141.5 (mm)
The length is 8.4 (mm)
